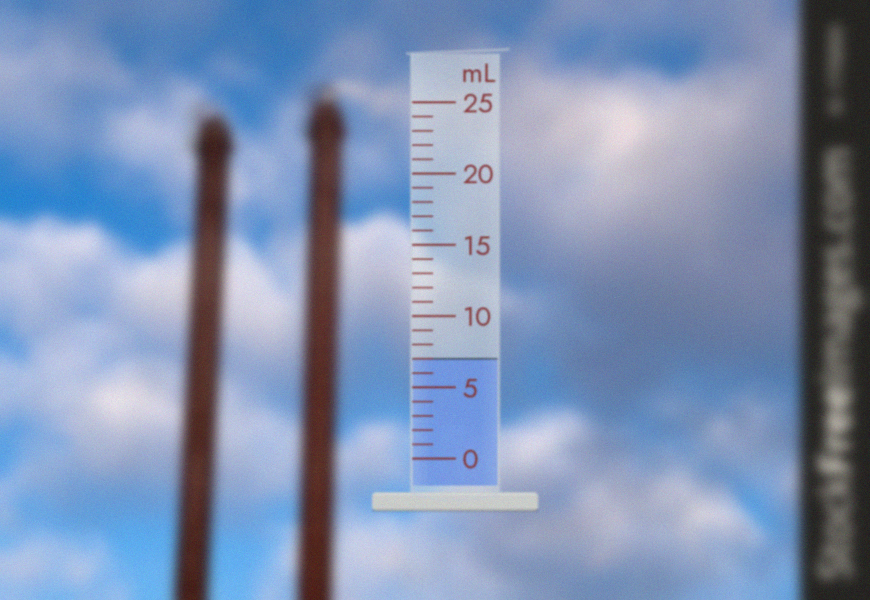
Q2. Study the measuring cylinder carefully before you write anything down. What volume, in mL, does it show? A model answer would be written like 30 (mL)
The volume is 7 (mL)
